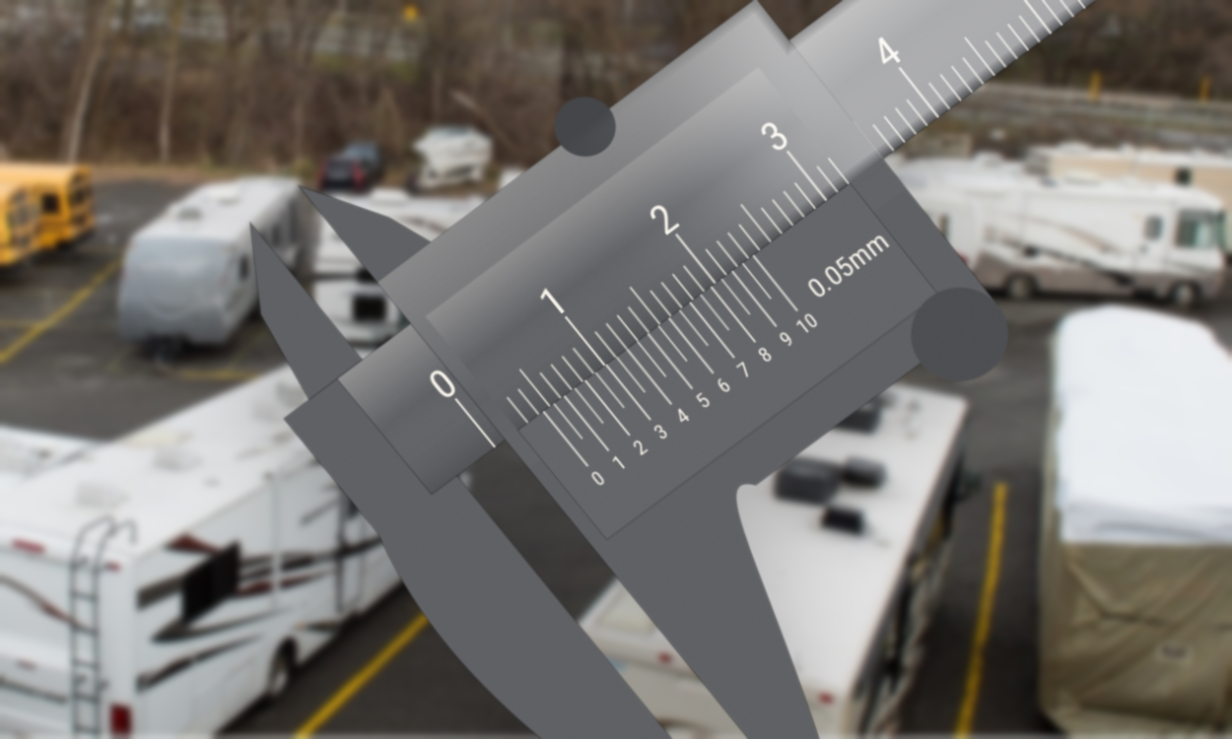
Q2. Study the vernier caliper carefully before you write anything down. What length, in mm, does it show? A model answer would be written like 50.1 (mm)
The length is 4.4 (mm)
